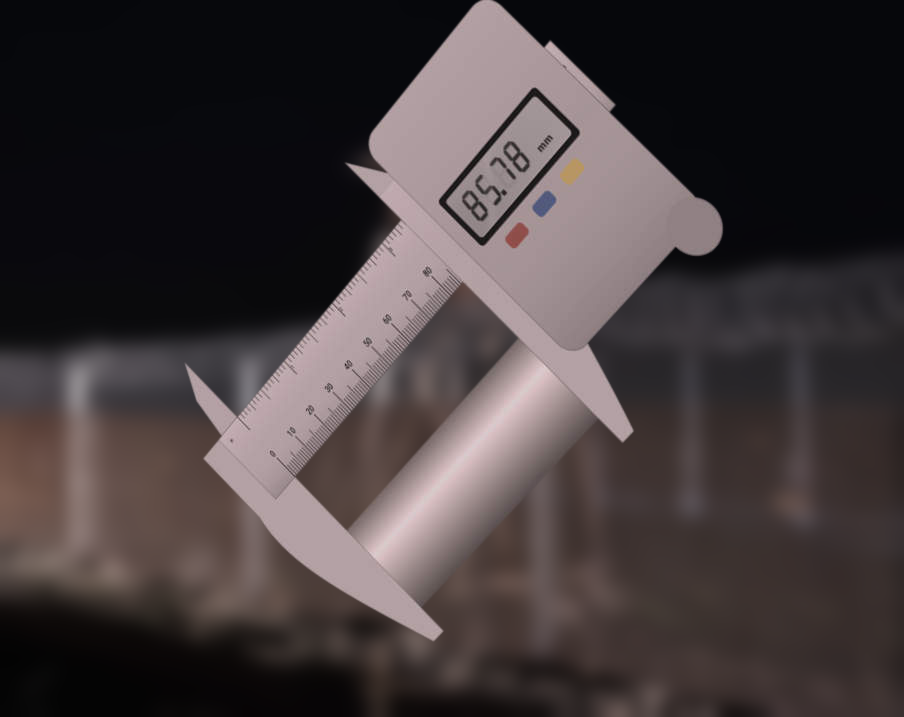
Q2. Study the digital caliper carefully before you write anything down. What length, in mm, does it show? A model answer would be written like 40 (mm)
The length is 85.78 (mm)
